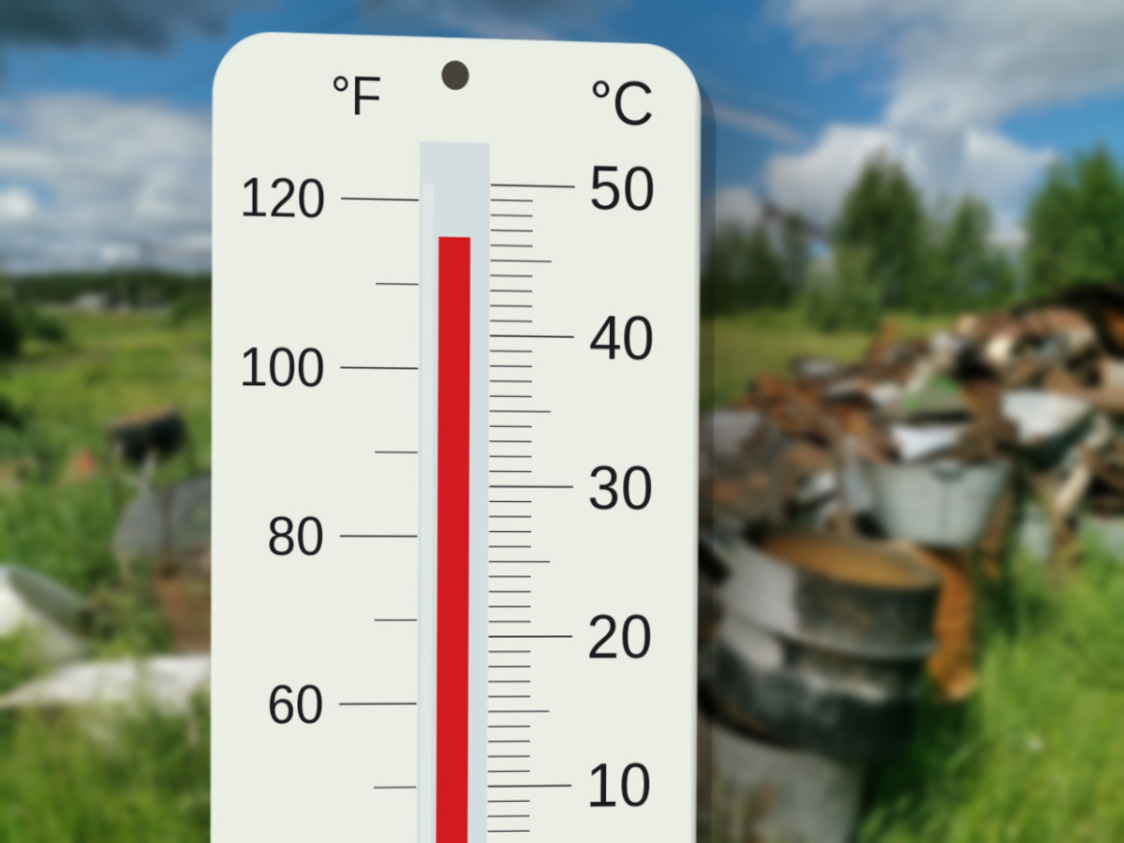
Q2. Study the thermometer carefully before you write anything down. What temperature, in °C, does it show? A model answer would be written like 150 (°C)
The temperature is 46.5 (°C)
